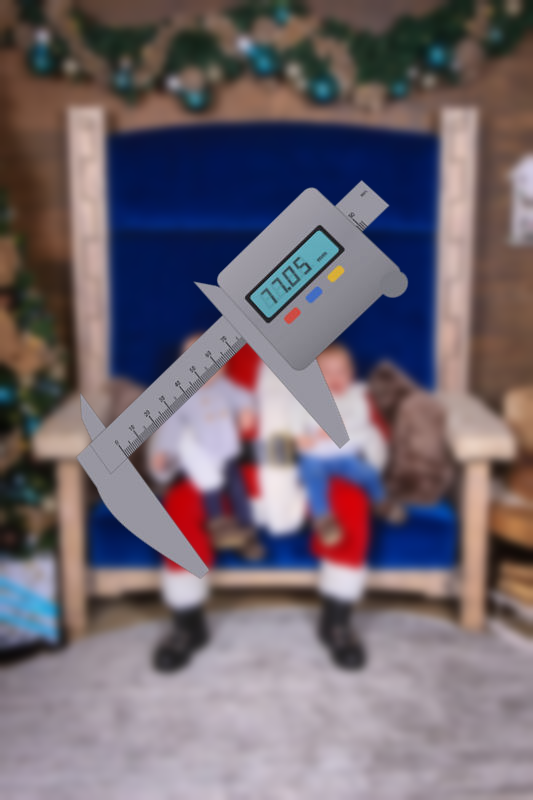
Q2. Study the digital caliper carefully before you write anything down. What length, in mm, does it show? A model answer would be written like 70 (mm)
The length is 77.05 (mm)
